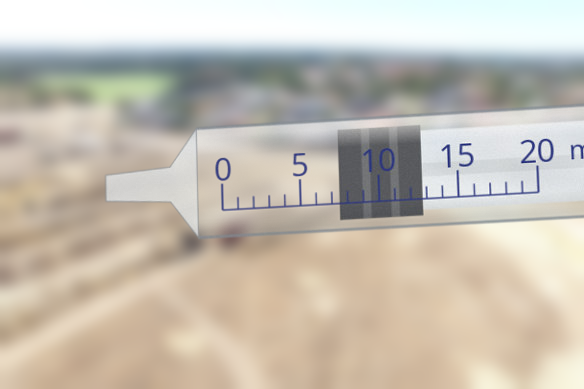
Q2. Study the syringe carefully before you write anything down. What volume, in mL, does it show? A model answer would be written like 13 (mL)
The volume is 7.5 (mL)
